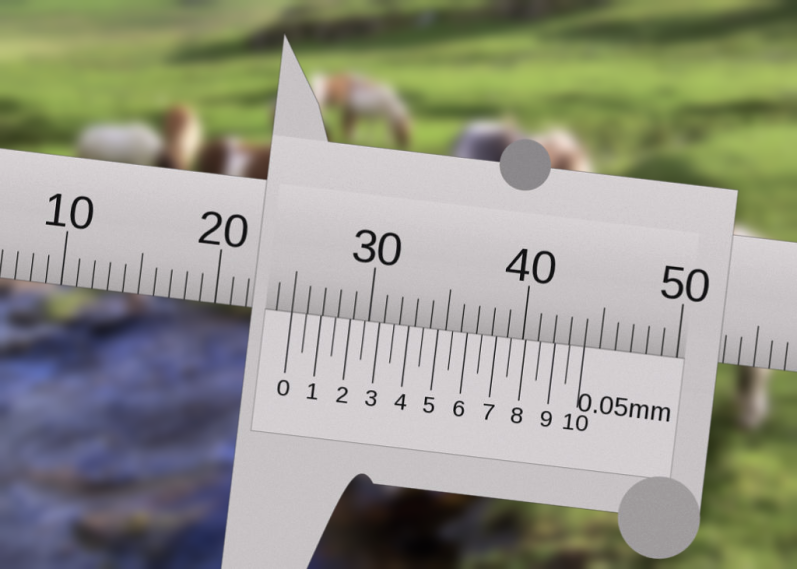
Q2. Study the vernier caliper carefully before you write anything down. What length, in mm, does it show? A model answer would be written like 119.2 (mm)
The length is 25.0 (mm)
